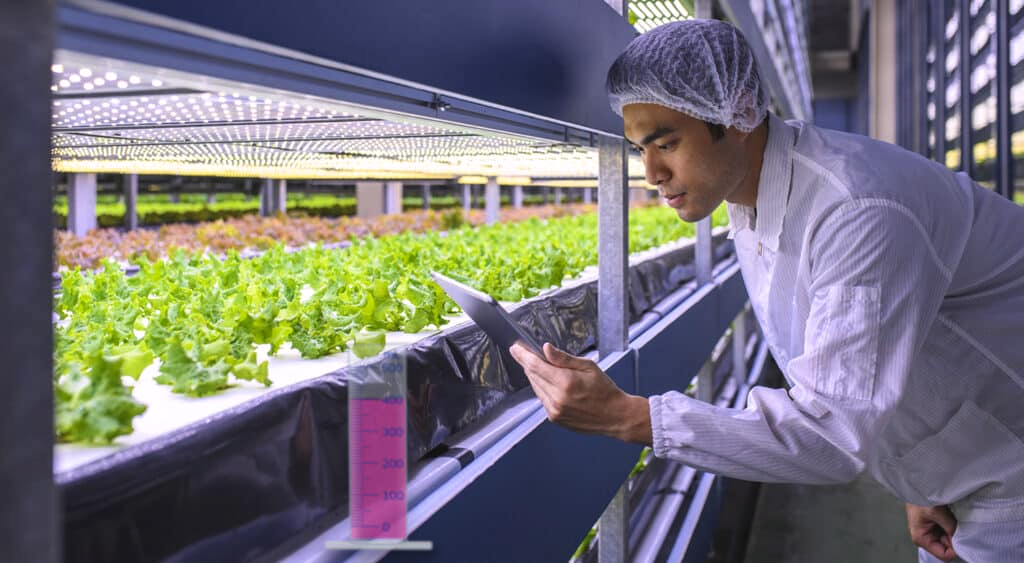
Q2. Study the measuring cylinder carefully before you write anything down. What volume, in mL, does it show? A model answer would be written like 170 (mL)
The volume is 400 (mL)
